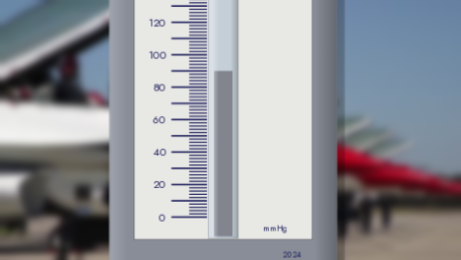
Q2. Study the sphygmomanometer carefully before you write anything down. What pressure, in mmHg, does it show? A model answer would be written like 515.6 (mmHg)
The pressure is 90 (mmHg)
